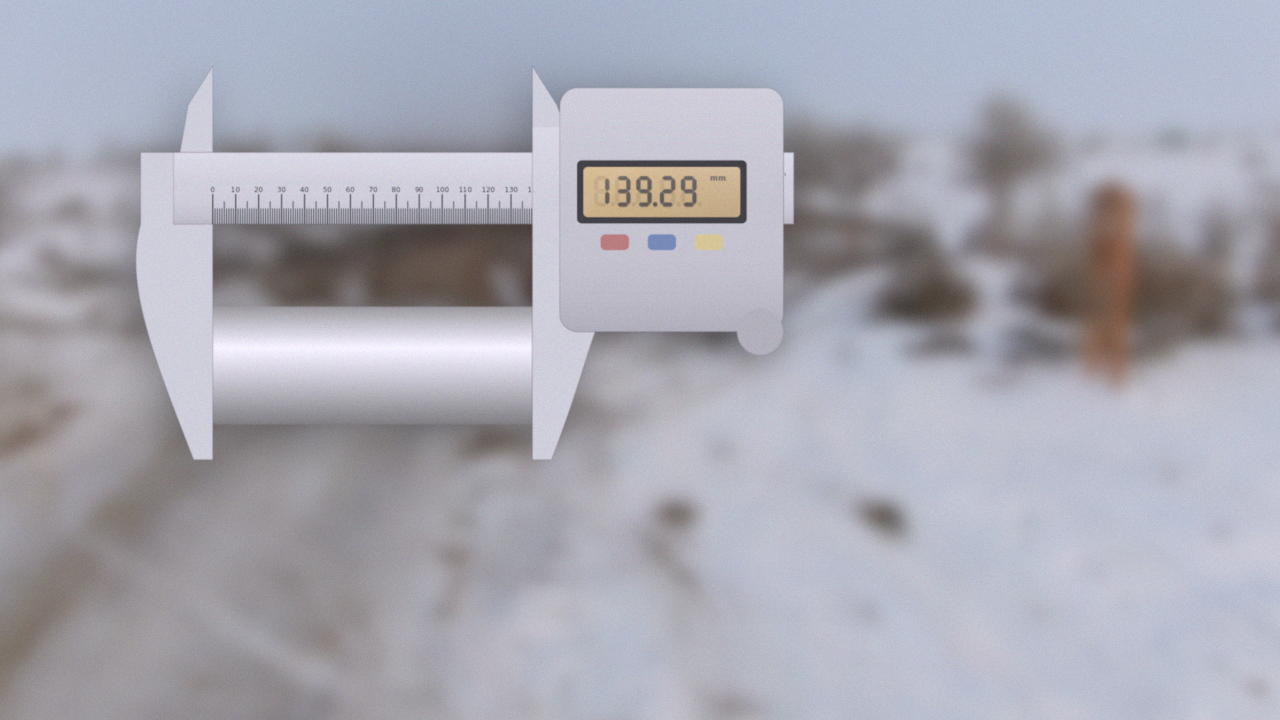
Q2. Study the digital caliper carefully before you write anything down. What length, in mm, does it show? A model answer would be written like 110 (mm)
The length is 139.29 (mm)
